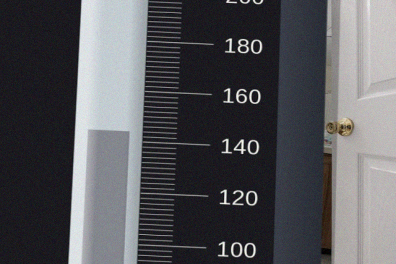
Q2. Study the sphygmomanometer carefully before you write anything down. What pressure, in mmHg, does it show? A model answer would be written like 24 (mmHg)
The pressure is 144 (mmHg)
